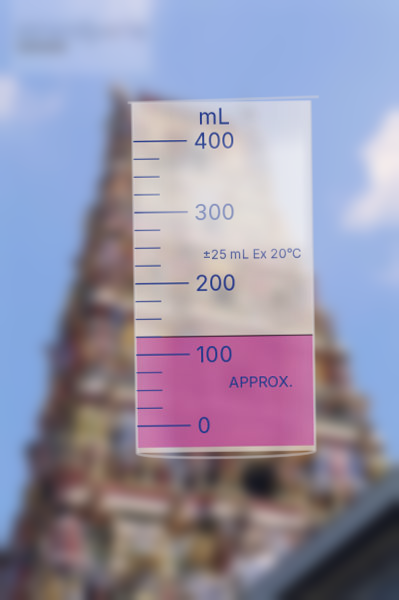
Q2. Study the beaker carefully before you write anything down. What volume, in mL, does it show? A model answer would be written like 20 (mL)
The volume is 125 (mL)
